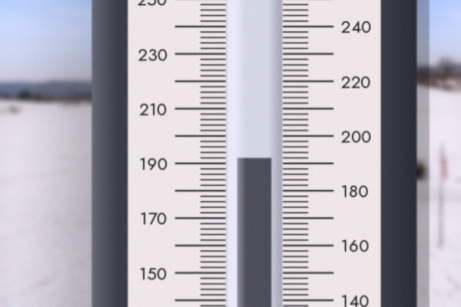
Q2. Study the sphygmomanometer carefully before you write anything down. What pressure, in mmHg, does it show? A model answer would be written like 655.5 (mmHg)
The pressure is 192 (mmHg)
